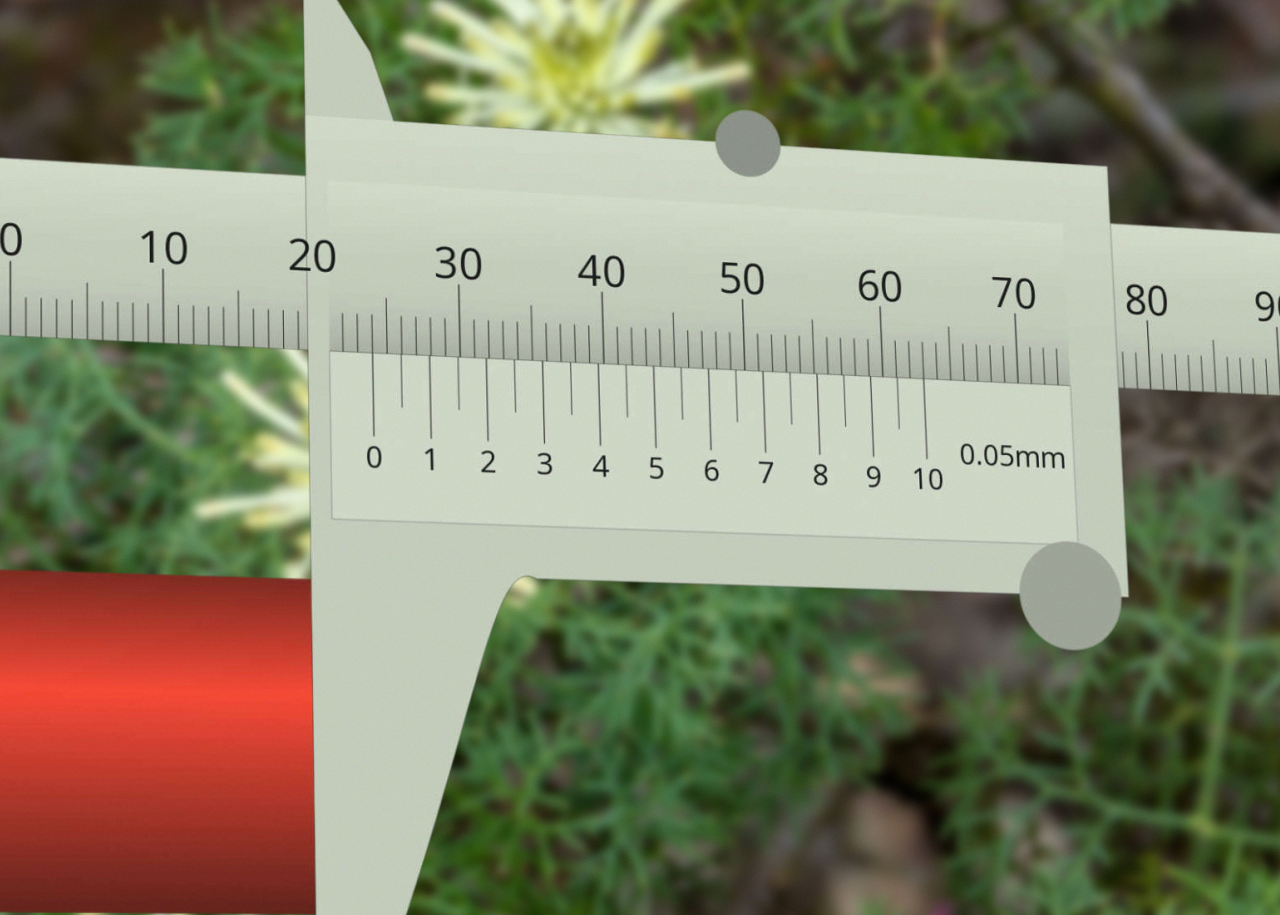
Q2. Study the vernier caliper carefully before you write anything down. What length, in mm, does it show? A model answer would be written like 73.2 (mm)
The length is 24.0 (mm)
